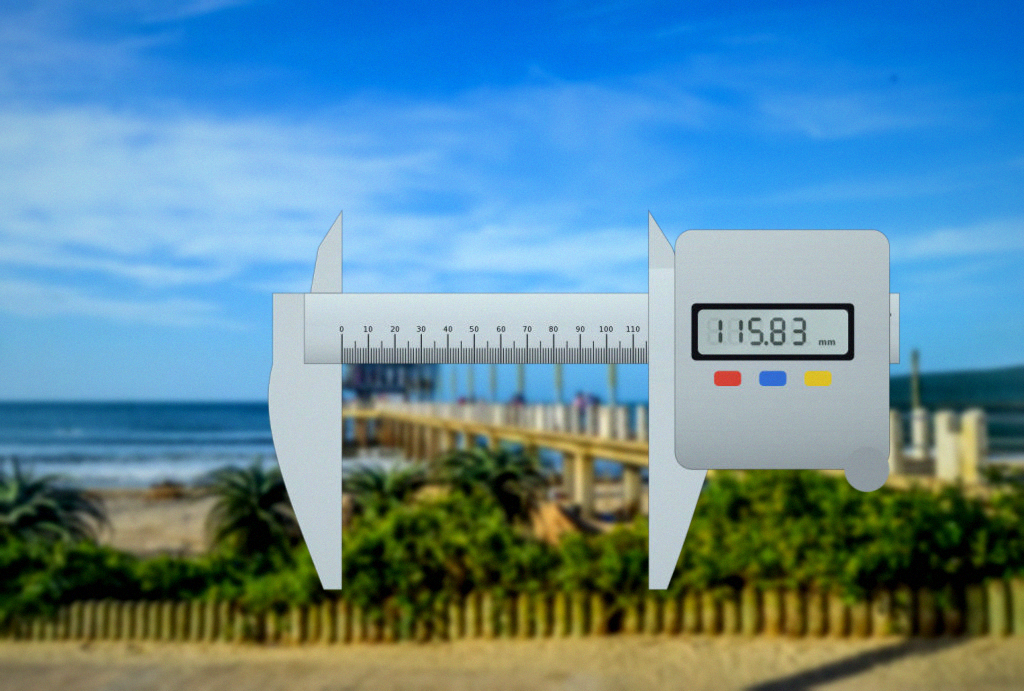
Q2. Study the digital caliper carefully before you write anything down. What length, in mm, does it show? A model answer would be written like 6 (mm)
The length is 115.83 (mm)
